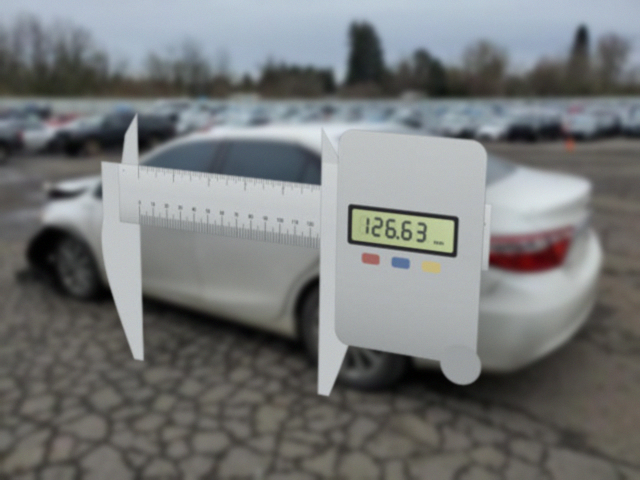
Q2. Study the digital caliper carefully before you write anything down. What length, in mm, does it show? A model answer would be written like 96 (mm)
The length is 126.63 (mm)
